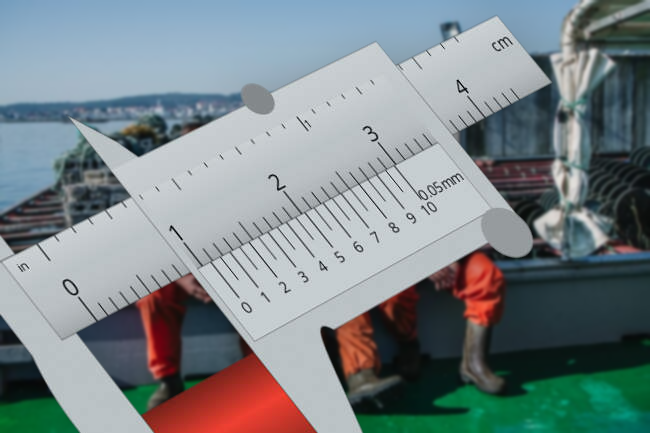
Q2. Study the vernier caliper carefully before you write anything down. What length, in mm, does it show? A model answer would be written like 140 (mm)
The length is 10.8 (mm)
